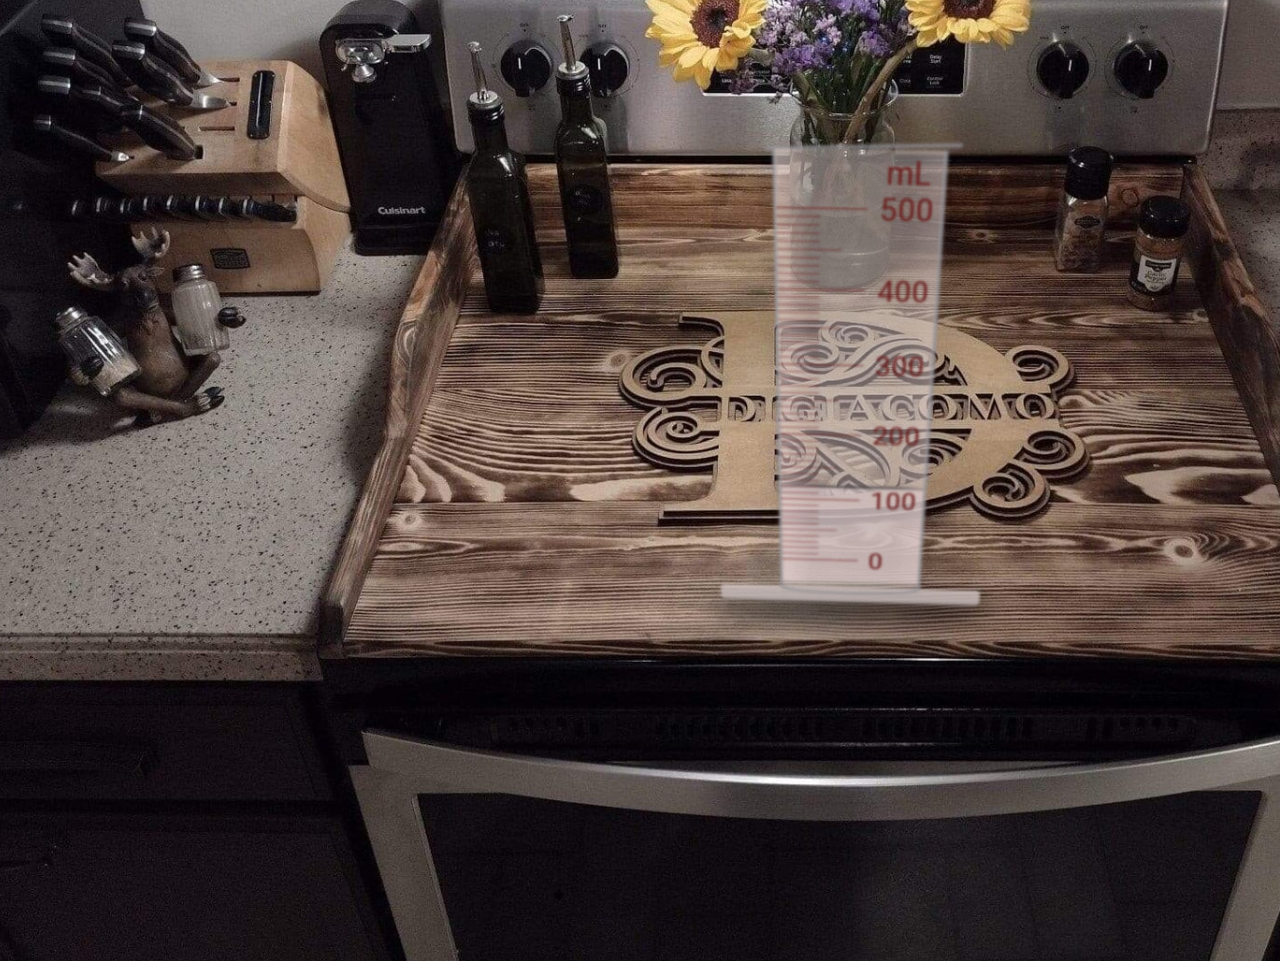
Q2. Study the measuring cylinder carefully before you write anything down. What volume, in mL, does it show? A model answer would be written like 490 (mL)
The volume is 120 (mL)
